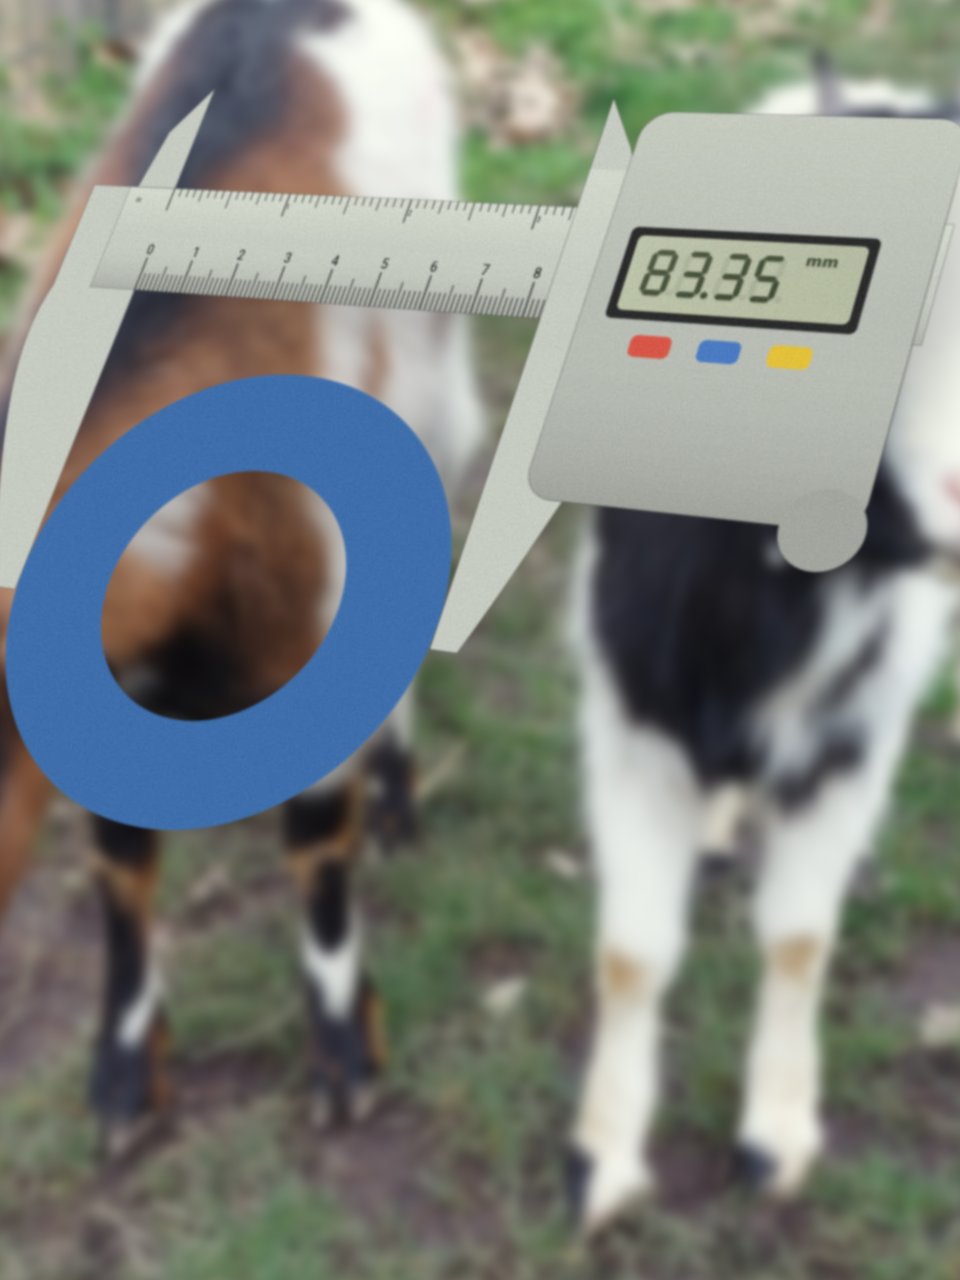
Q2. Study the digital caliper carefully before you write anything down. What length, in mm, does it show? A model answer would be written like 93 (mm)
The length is 83.35 (mm)
